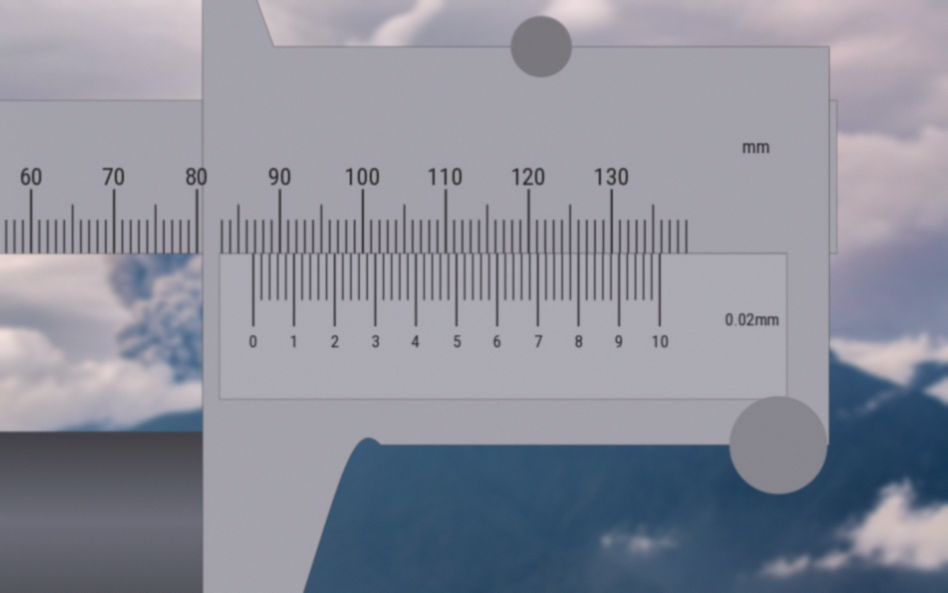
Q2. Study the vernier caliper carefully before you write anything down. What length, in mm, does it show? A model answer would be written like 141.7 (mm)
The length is 86.8 (mm)
